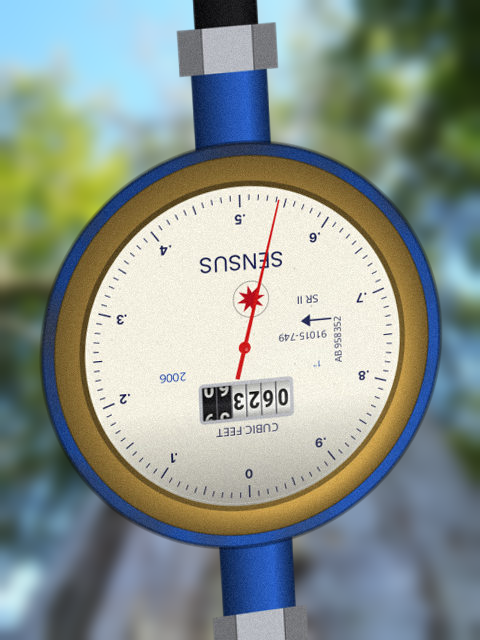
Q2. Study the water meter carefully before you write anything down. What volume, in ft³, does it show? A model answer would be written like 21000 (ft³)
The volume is 62359.54 (ft³)
